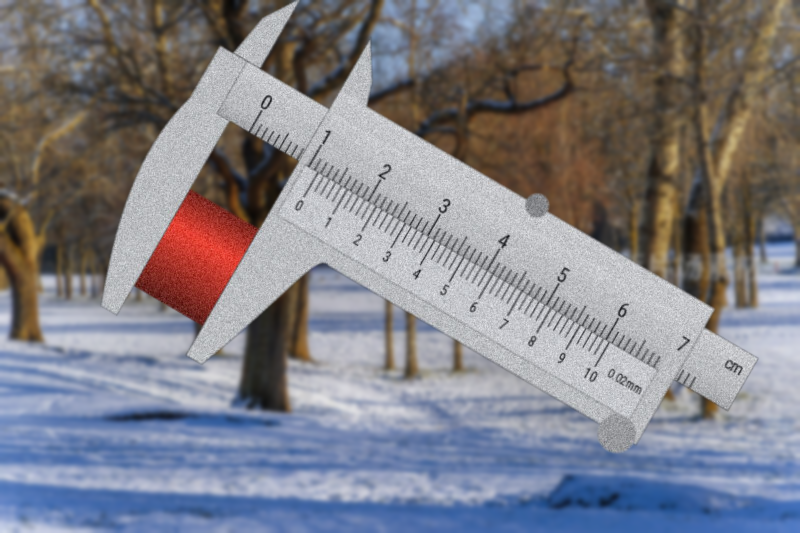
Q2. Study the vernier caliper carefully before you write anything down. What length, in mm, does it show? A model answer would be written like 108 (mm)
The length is 11.6 (mm)
